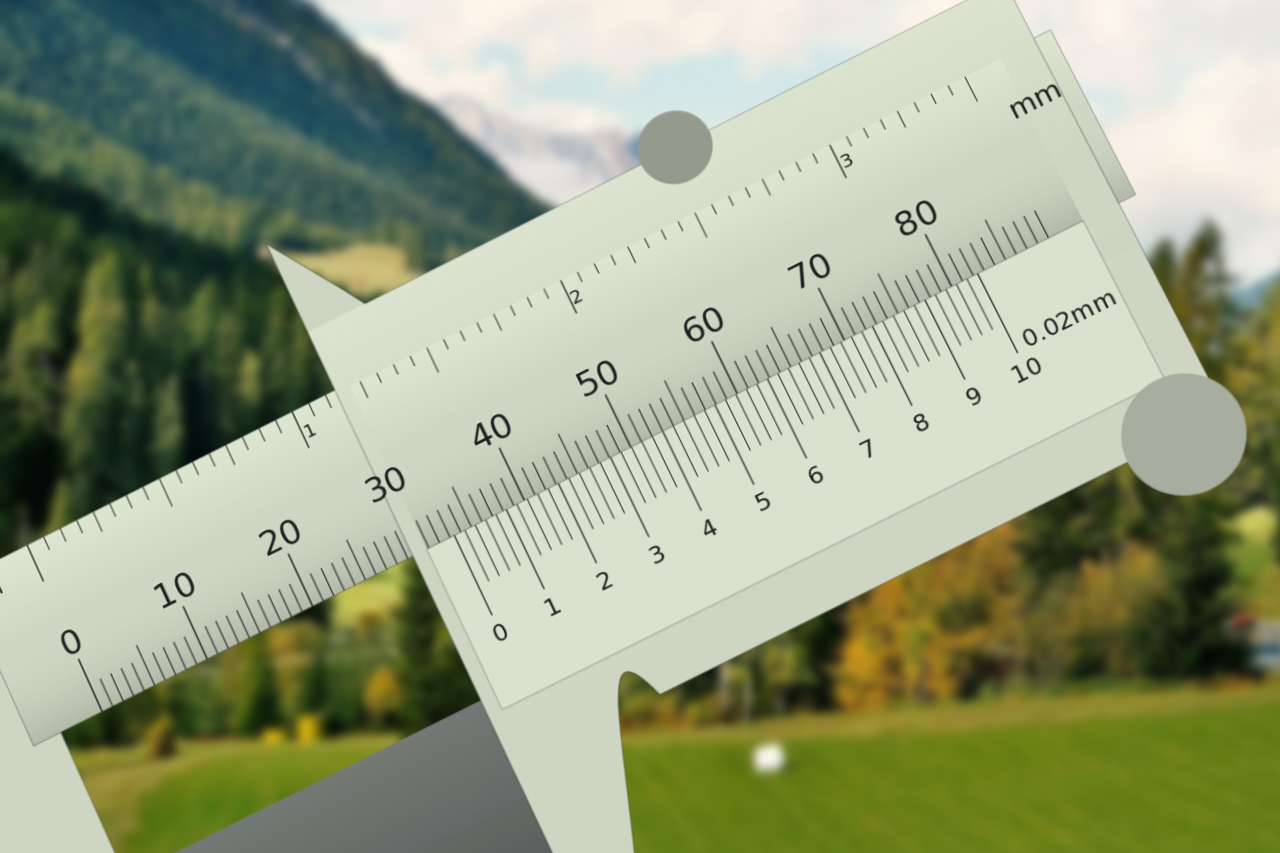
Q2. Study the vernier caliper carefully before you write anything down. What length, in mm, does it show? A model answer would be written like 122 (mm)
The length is 33.4 (mm)
